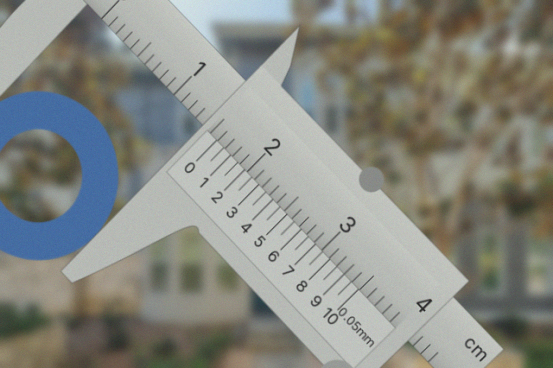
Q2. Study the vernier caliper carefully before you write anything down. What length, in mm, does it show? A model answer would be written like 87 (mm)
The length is 15.9 (mm)
